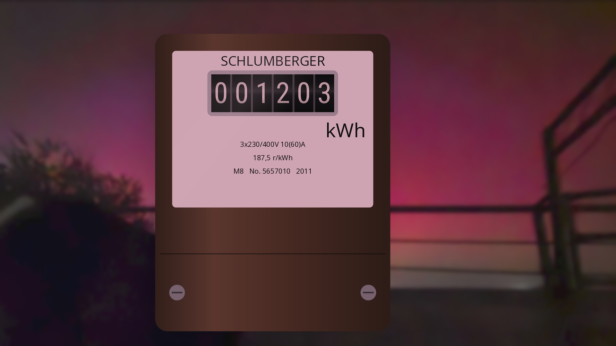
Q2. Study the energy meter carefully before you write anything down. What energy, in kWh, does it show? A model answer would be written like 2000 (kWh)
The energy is 1203 (kWh)
